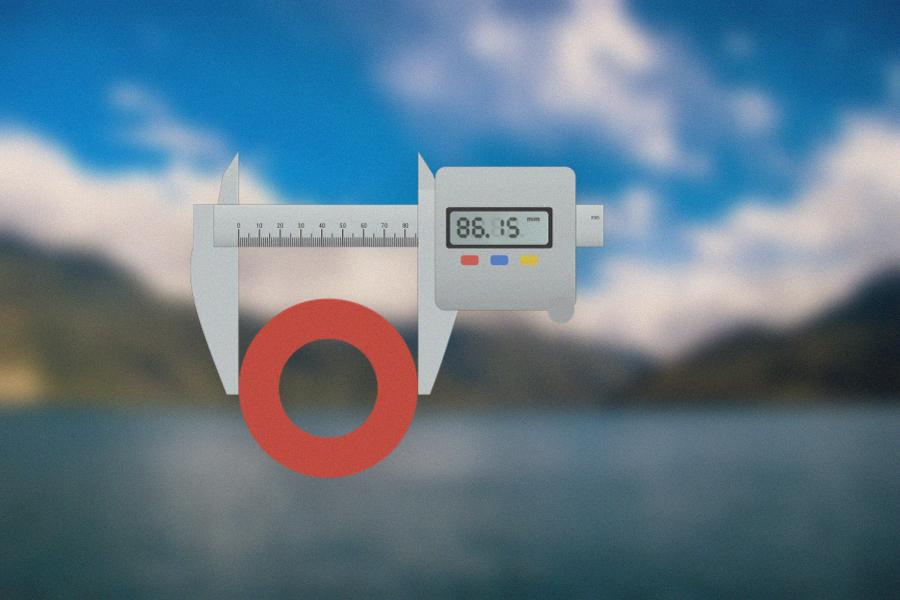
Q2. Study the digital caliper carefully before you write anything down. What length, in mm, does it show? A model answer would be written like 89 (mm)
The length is 86.15 (mm)
